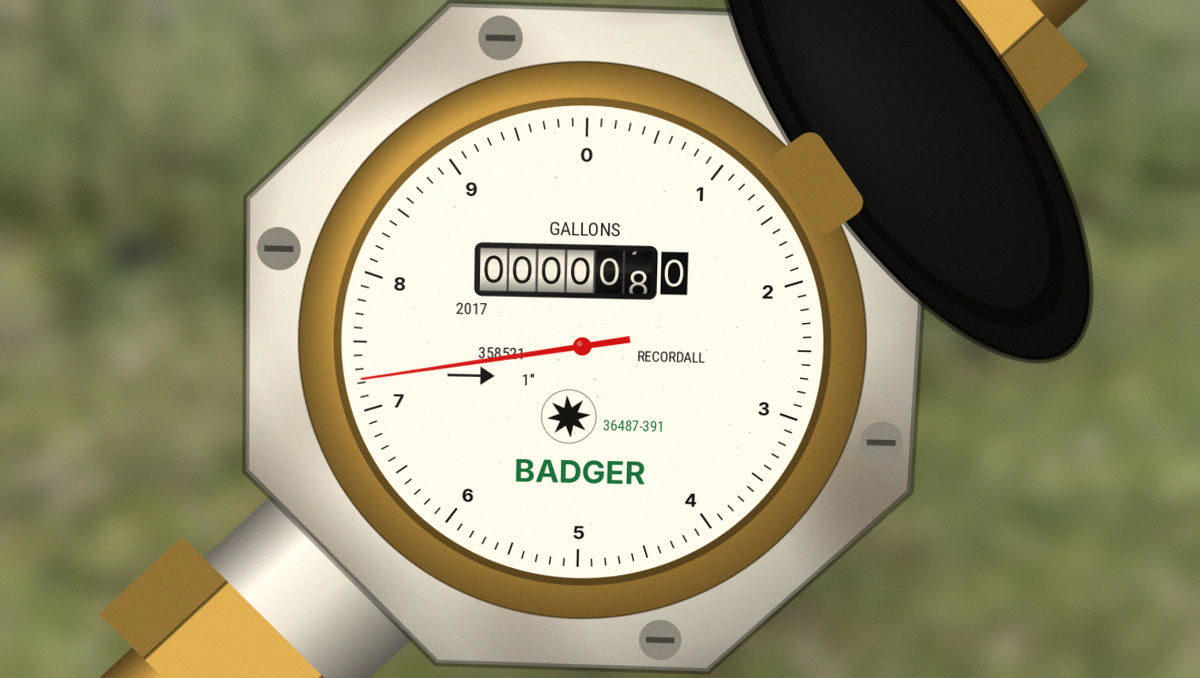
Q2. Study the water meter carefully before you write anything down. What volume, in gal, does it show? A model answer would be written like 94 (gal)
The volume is 77.2 (gal)
